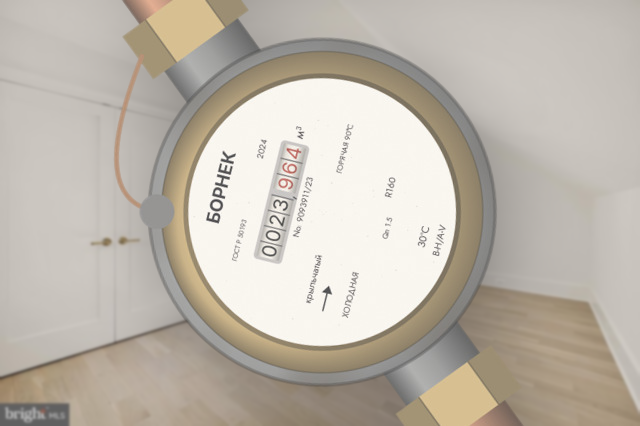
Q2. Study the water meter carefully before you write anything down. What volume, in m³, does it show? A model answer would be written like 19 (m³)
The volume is 23.964 (m³)
